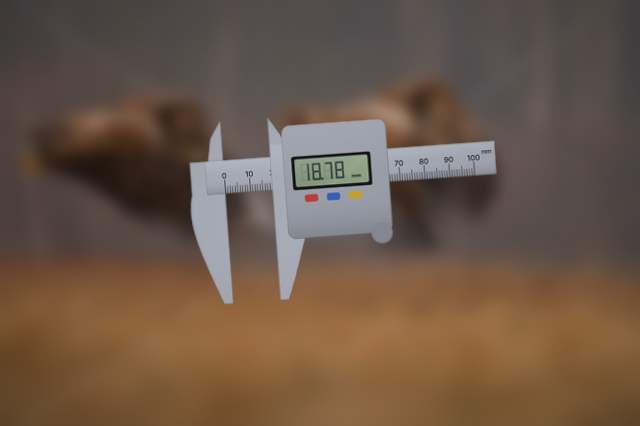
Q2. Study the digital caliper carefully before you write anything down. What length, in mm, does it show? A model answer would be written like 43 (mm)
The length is 18.78 (mm)
